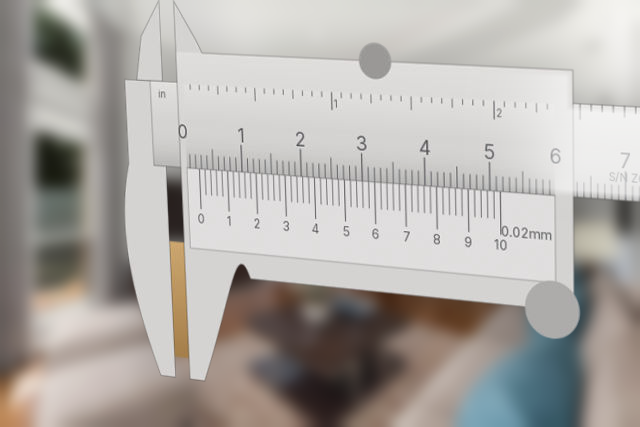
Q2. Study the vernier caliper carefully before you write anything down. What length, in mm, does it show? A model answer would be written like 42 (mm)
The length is 2.6 (mm)
